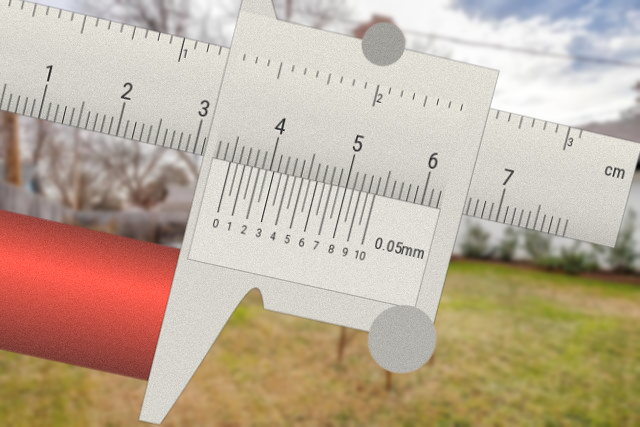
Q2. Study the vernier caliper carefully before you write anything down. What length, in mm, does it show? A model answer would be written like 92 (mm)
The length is 34.8 (mm)
